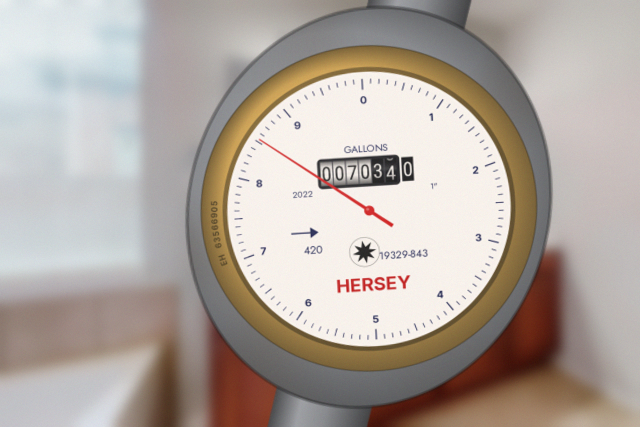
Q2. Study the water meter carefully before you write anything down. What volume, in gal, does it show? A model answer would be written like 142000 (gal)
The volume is 70338.5 (gal)
